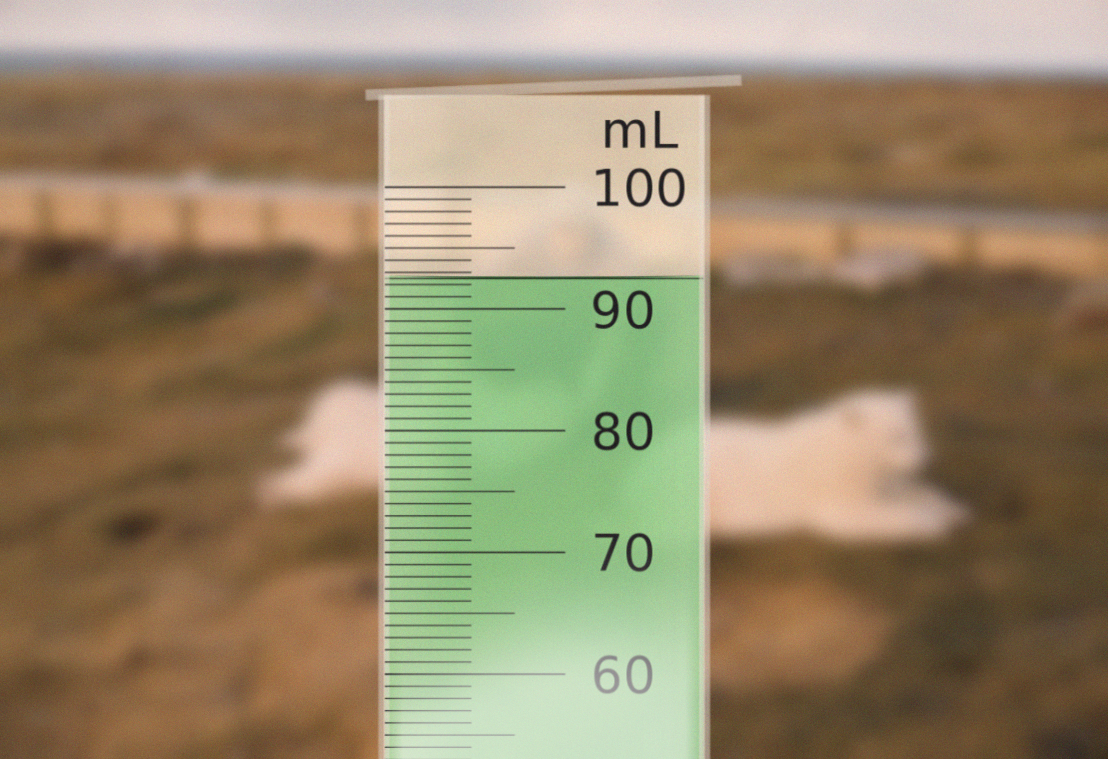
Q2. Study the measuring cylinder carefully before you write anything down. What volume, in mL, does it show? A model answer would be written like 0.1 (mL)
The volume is 92.5 (mL)
